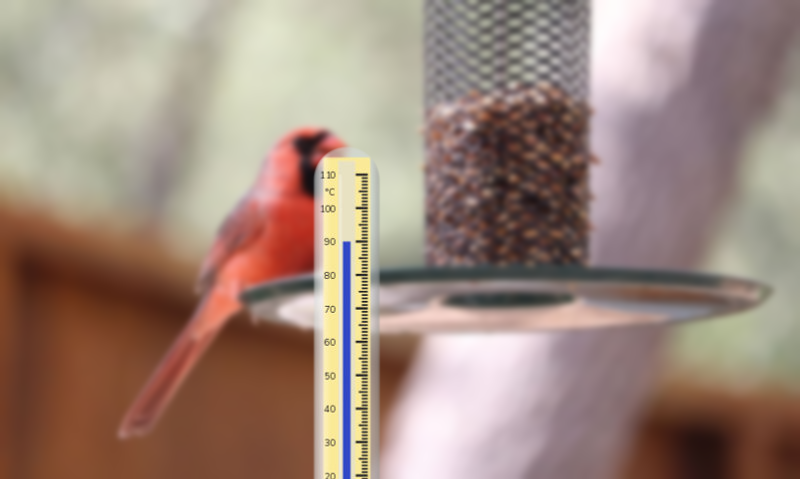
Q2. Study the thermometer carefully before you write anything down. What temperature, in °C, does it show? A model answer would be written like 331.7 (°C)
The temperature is 90 (°C)
